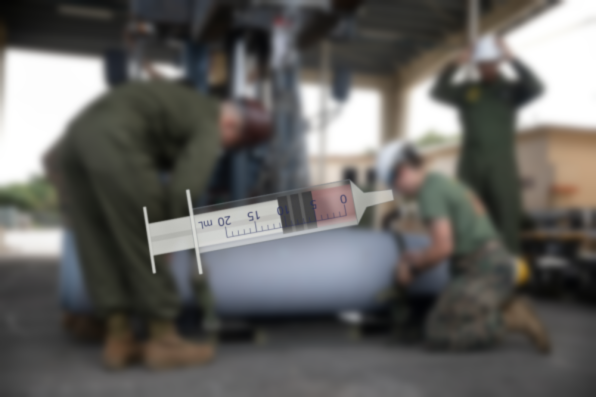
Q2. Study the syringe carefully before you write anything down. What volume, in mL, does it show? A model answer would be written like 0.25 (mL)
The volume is 5 (mL)
